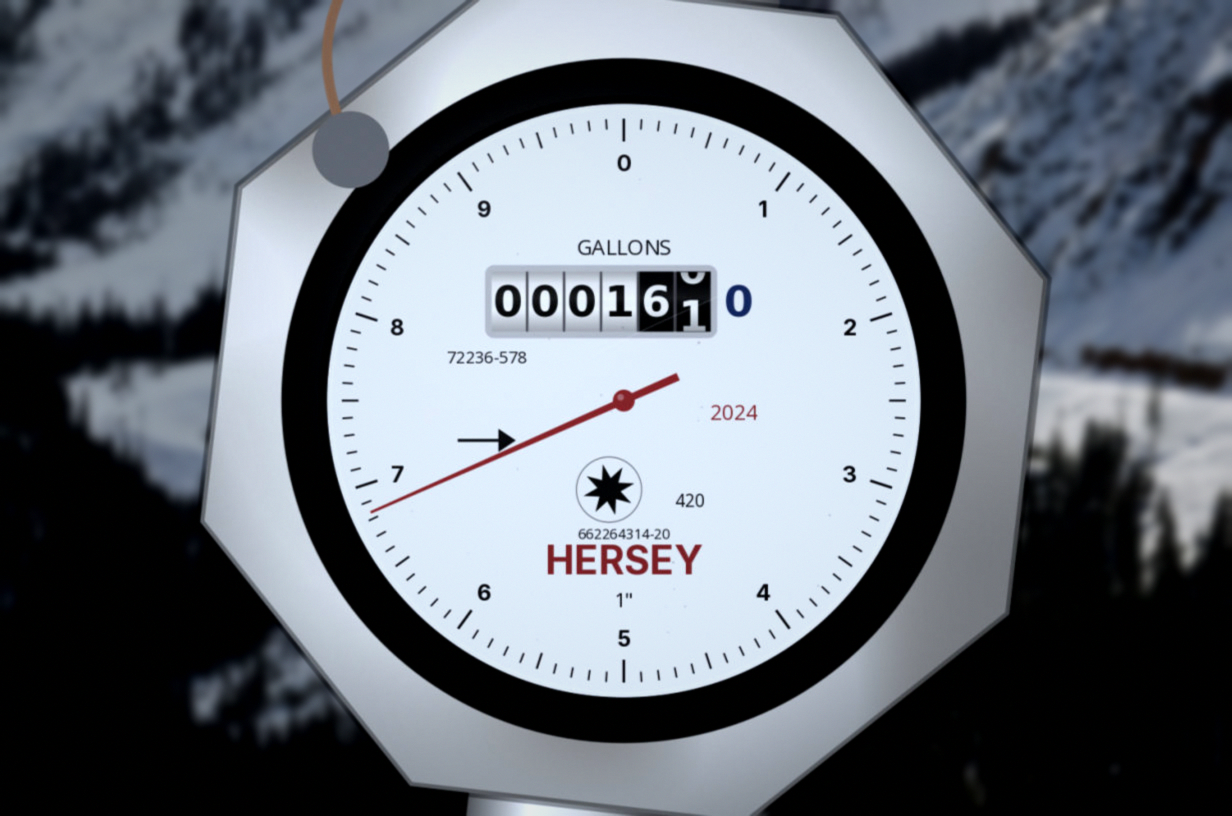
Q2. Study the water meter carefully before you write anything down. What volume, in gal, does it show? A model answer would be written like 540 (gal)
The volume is 1606.8 (gal)
